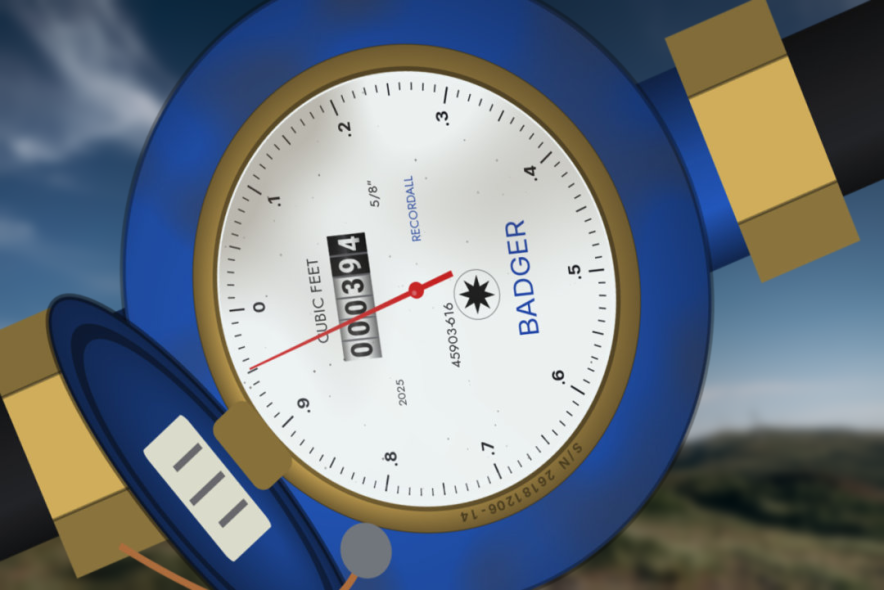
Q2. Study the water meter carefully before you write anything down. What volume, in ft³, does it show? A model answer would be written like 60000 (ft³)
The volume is 393.95 (ft³)
